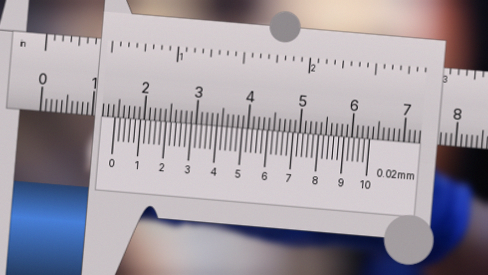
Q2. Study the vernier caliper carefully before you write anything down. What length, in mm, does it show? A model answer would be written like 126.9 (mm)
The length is 14.4 (mm)
